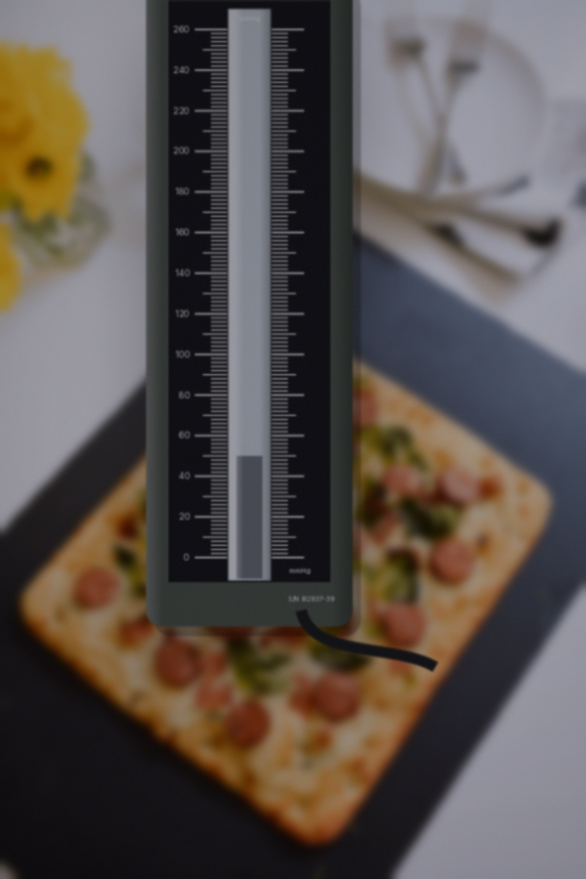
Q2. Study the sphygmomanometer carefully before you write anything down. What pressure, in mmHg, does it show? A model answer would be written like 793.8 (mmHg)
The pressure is 50 (mmHg)
